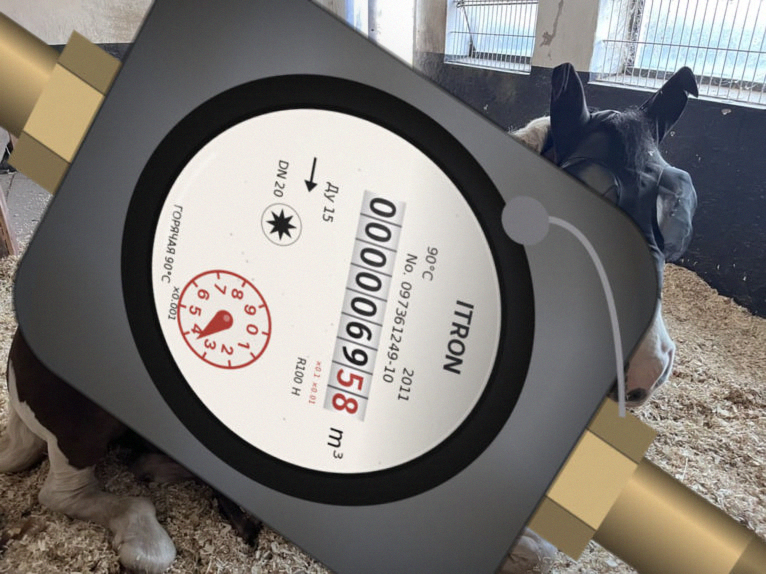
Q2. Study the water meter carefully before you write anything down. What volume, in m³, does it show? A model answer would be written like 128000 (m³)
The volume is 69.583 (m³)
